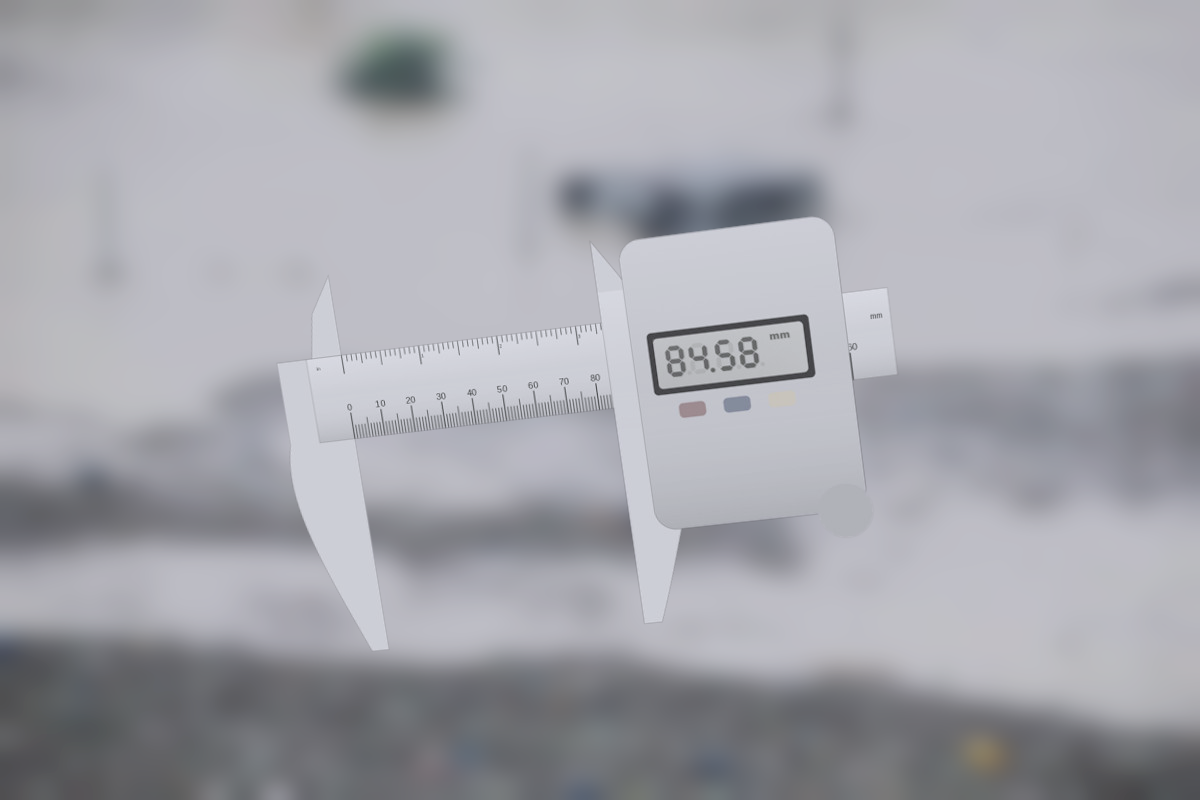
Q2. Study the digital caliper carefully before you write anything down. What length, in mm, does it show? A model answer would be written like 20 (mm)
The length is 84.58 (mm)
